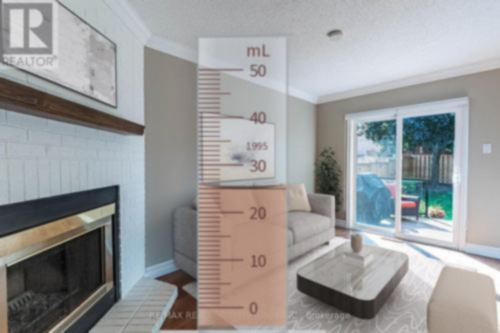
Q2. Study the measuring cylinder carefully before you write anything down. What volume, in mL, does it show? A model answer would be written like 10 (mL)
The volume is 25 (mL)
